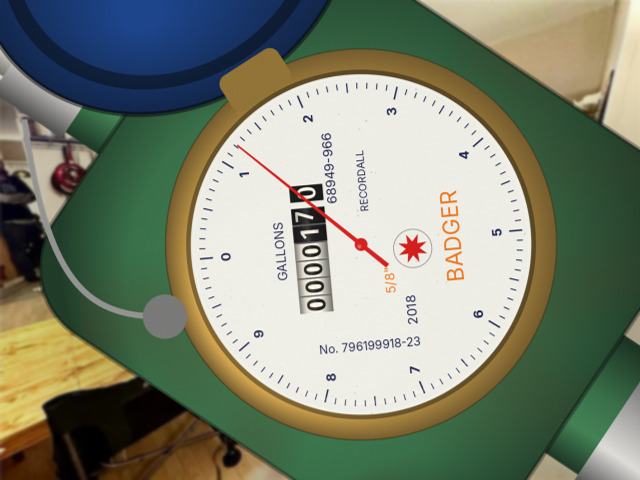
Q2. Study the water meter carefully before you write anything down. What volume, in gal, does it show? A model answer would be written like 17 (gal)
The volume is 171.2 (gal)
